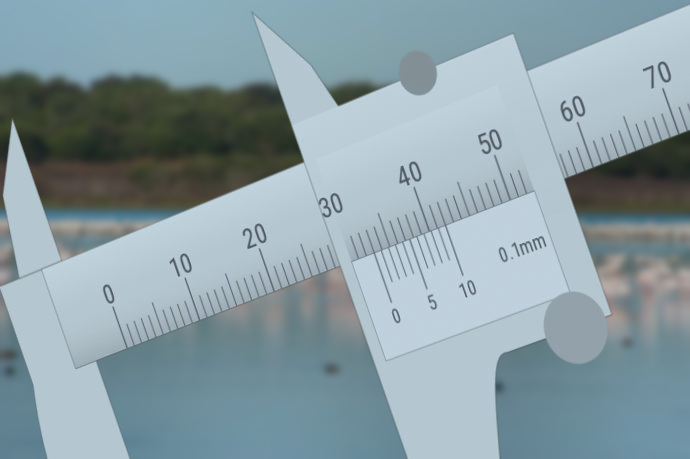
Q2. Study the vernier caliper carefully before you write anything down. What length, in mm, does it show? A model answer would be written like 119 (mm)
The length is 33.0 (mm)
